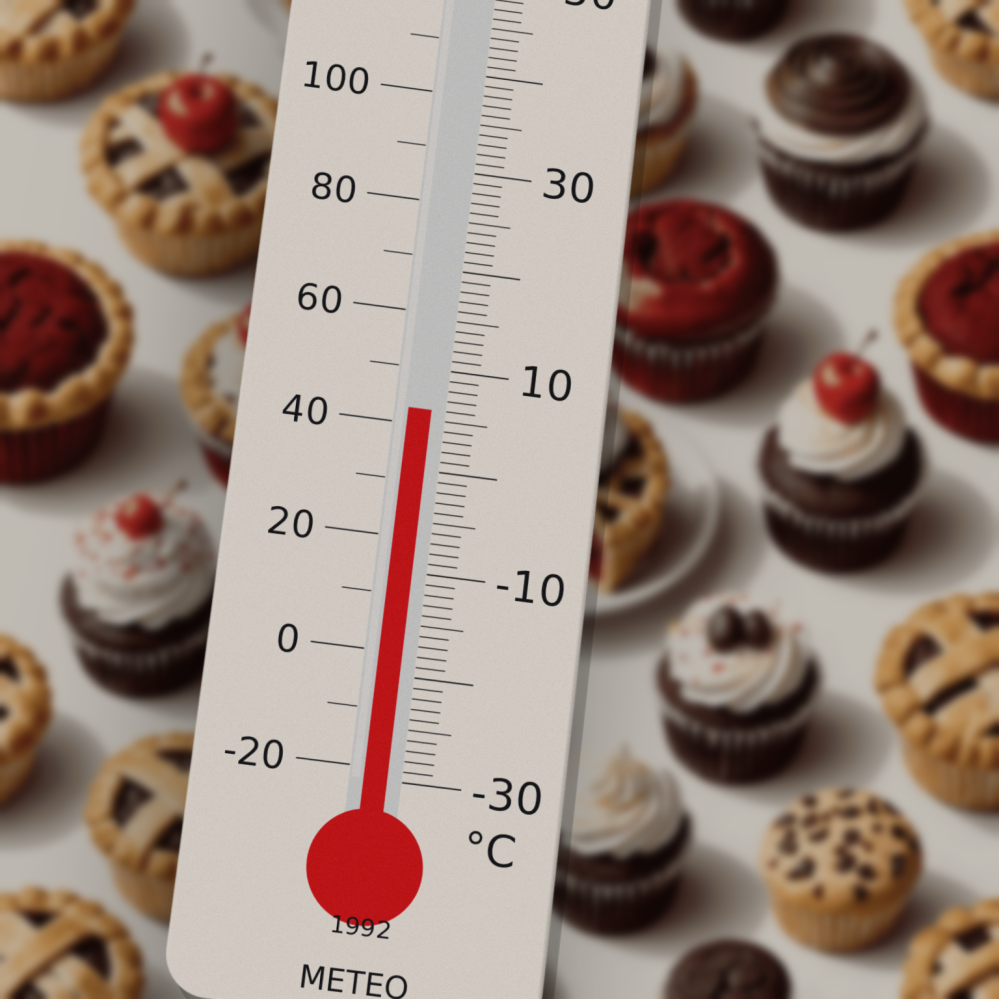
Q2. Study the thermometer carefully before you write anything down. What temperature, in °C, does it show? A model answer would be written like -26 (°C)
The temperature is 6 (°C)
